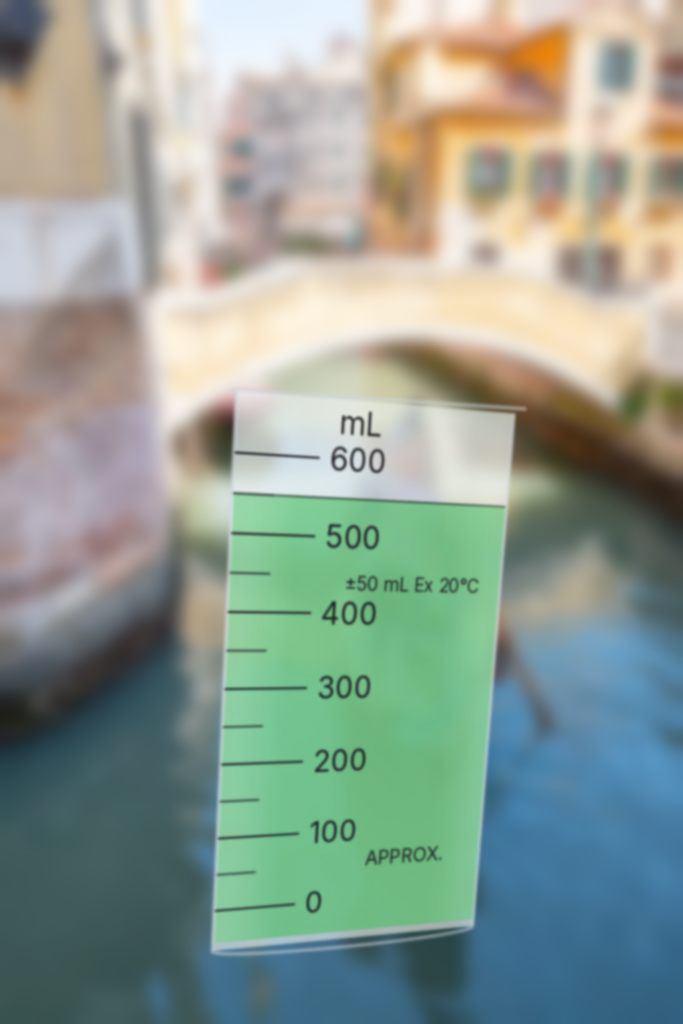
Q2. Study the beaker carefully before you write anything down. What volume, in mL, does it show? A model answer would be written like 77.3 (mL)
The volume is 550 (mL)
